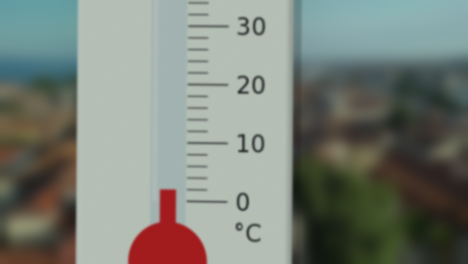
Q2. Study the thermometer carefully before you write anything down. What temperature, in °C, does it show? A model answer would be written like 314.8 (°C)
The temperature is 2 (°C)
